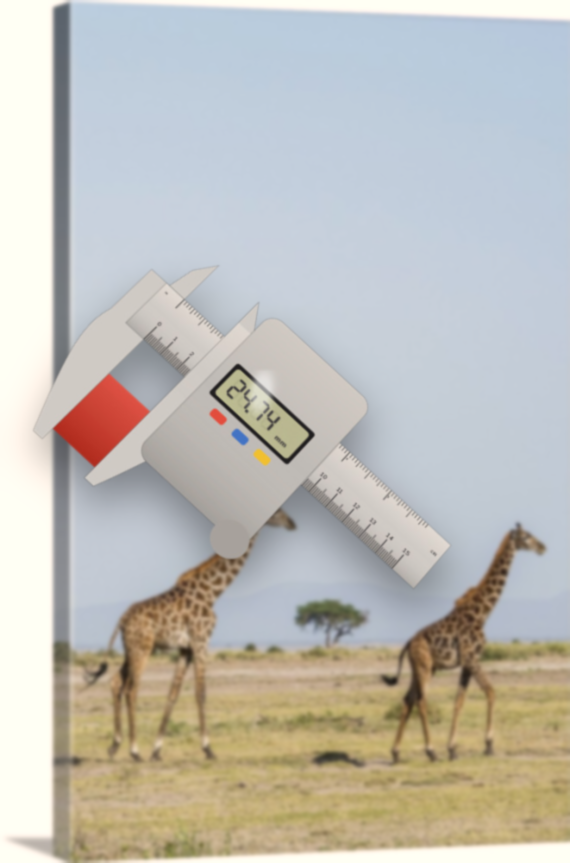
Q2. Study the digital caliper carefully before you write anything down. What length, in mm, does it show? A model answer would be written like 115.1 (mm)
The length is 24.74 (mm)
